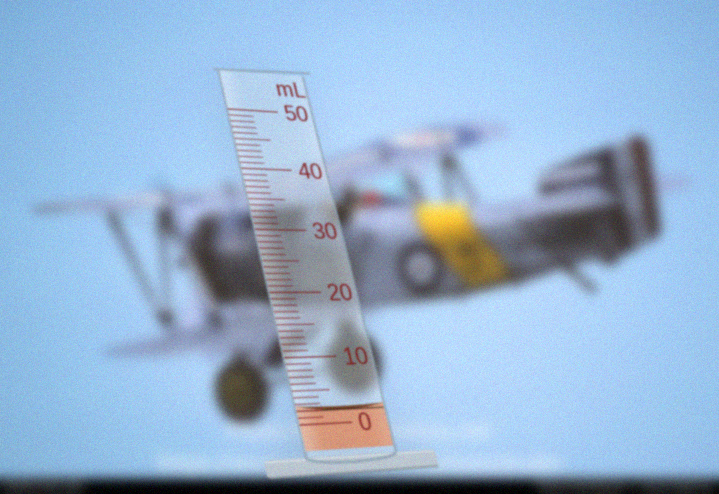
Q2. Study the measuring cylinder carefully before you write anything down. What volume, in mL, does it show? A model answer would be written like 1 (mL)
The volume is 2 (mL)
